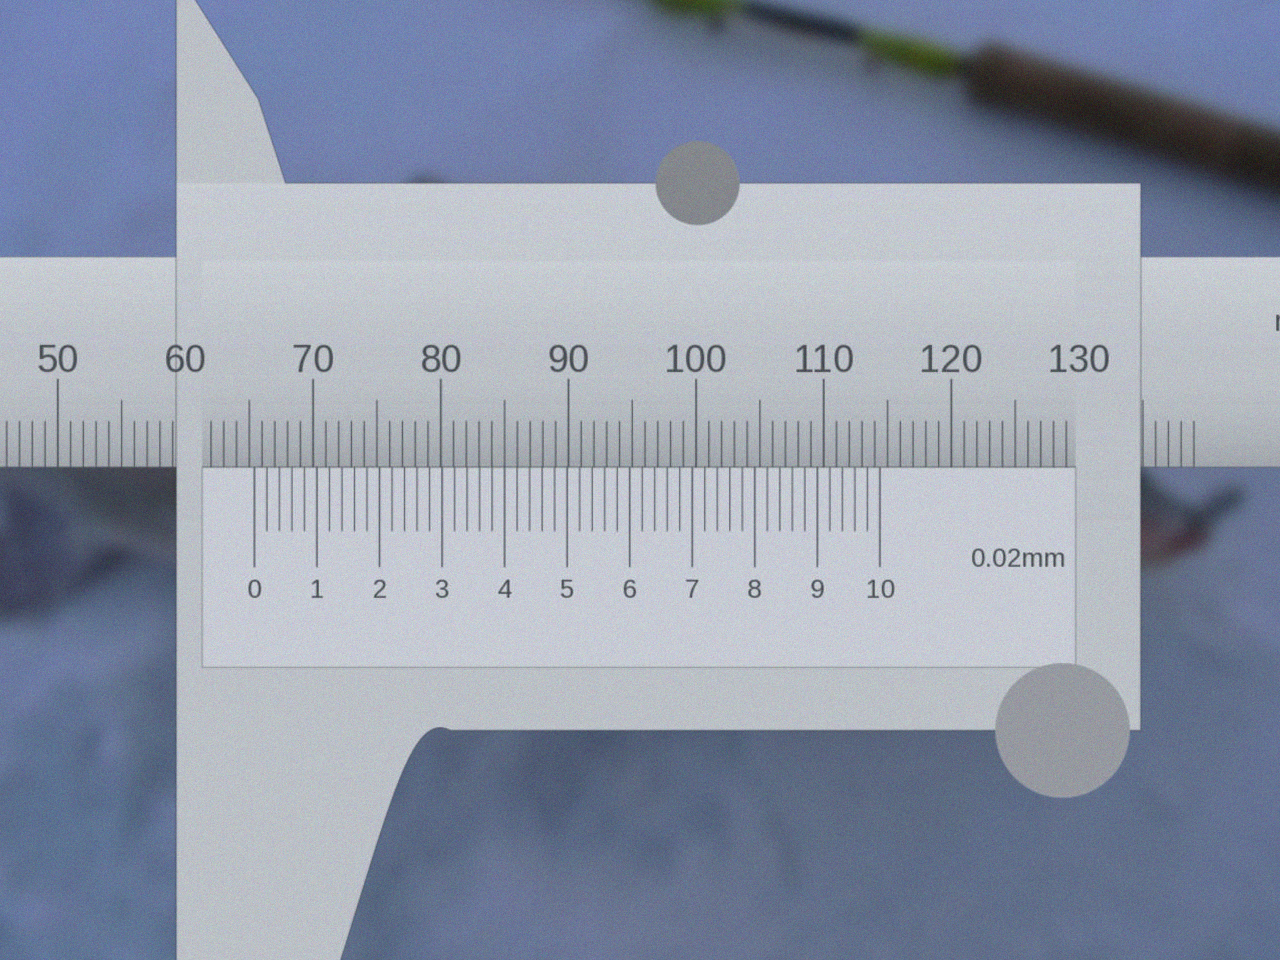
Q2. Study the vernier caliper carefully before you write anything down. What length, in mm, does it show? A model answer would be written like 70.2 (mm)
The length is 65.4 (mm)
